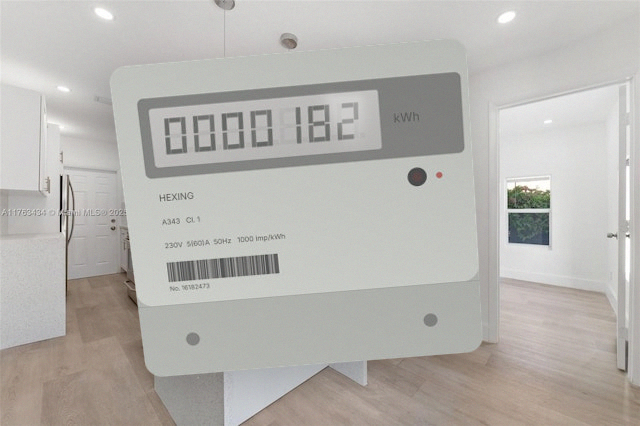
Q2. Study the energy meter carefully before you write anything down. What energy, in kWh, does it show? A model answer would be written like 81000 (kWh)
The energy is 182 (kWh)
